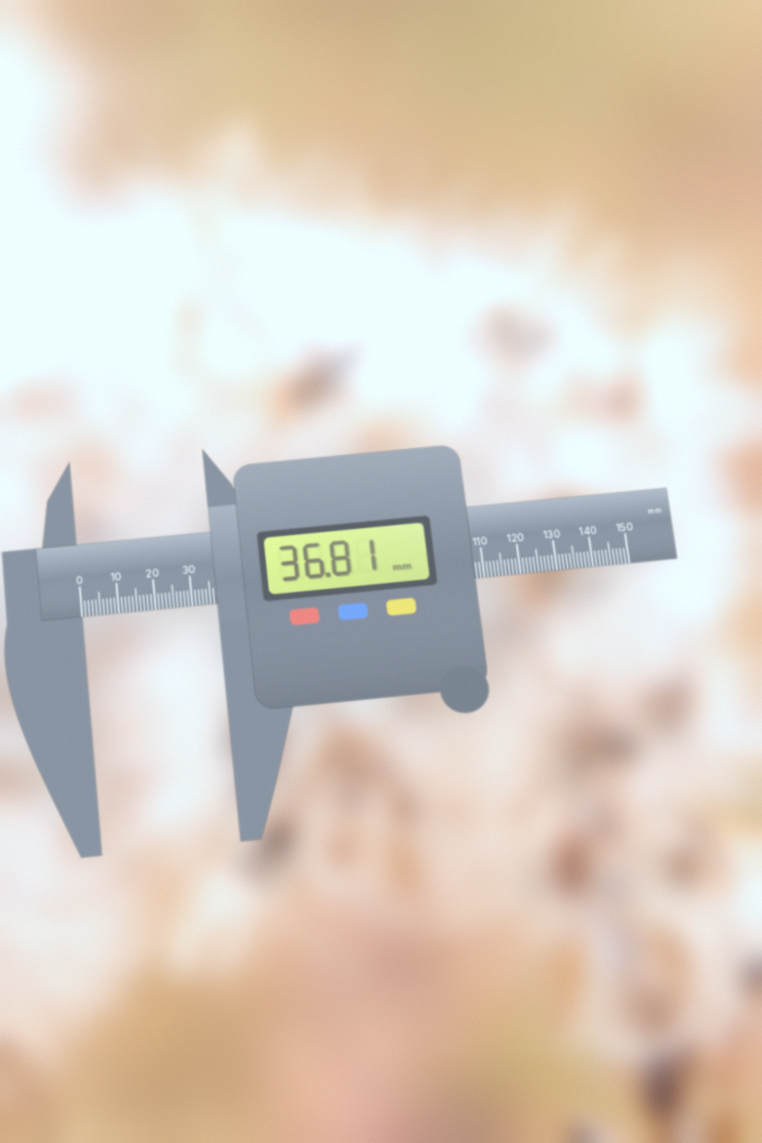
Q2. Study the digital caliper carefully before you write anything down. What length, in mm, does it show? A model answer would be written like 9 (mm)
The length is 36.81 (mm)
